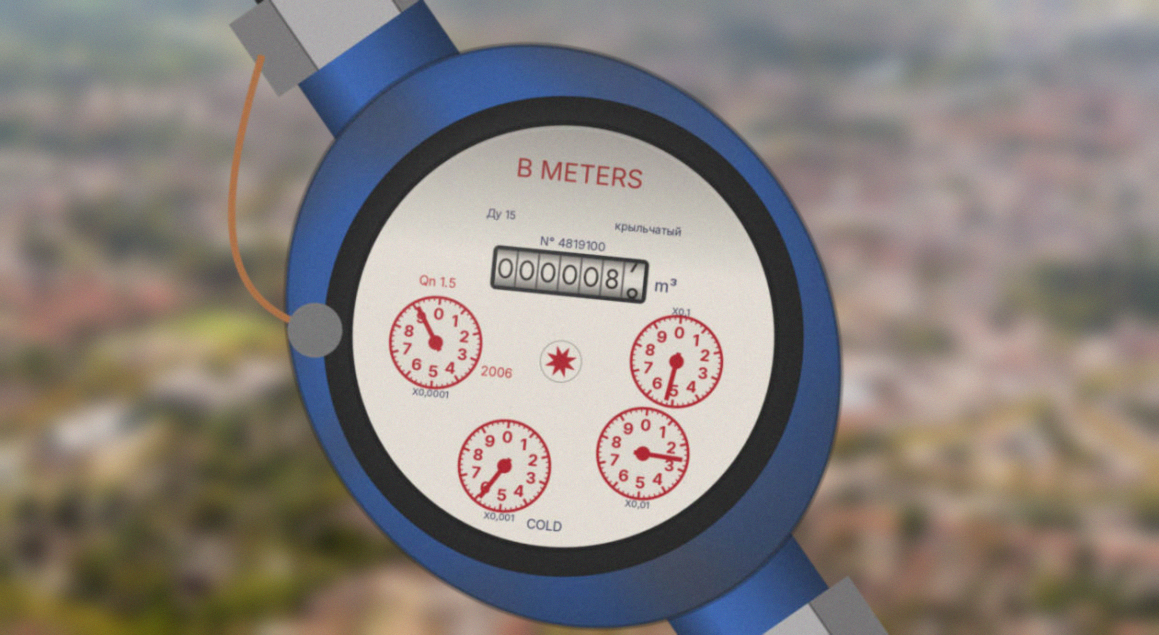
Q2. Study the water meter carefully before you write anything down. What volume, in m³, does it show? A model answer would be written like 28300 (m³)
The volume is 87.5259 (m³)
